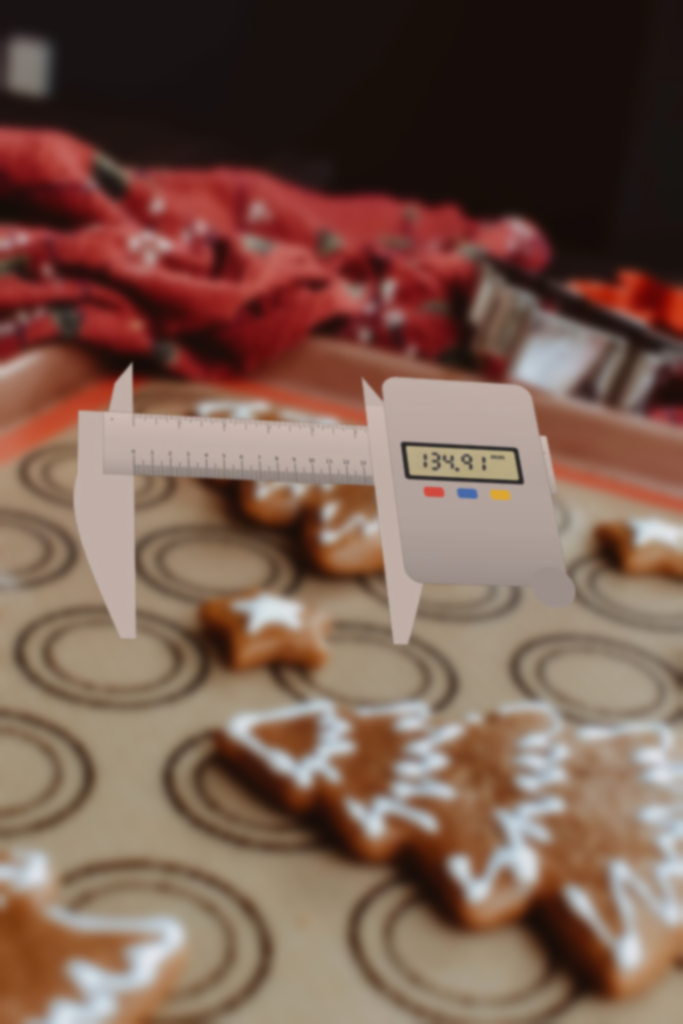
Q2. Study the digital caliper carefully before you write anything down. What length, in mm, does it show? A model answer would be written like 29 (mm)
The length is 134.91 (mm)
